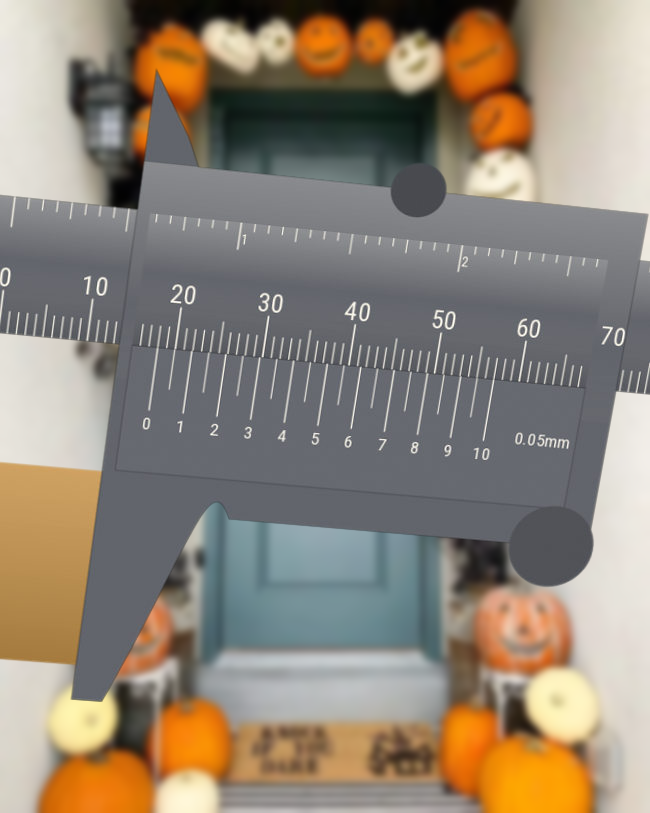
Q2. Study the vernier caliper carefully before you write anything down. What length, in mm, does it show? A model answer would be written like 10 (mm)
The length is 18.0 (mm)
